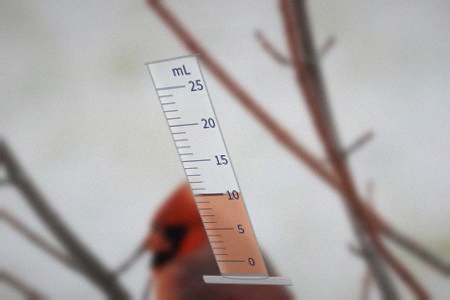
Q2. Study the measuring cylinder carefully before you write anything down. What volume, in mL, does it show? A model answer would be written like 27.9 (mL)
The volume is 10 (mL)
